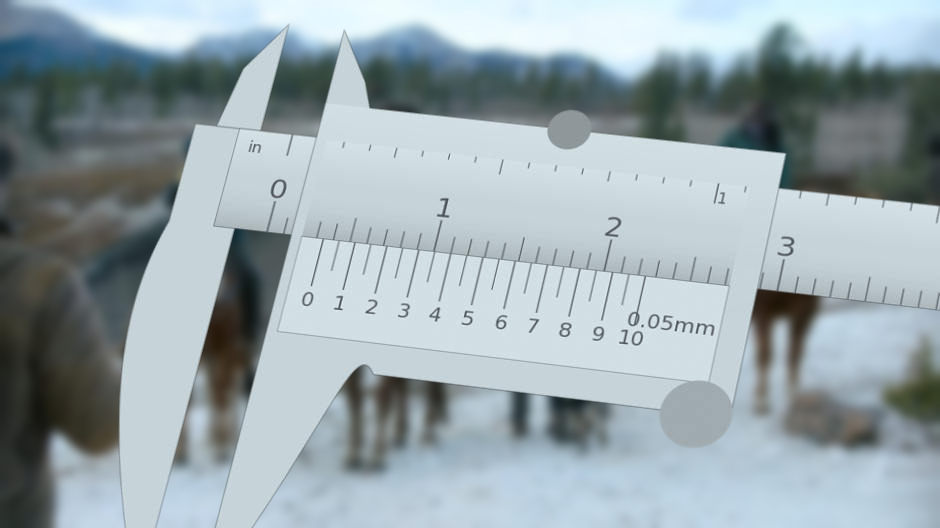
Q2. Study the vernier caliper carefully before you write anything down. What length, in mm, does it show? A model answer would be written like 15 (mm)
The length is 3.4 (mm)
